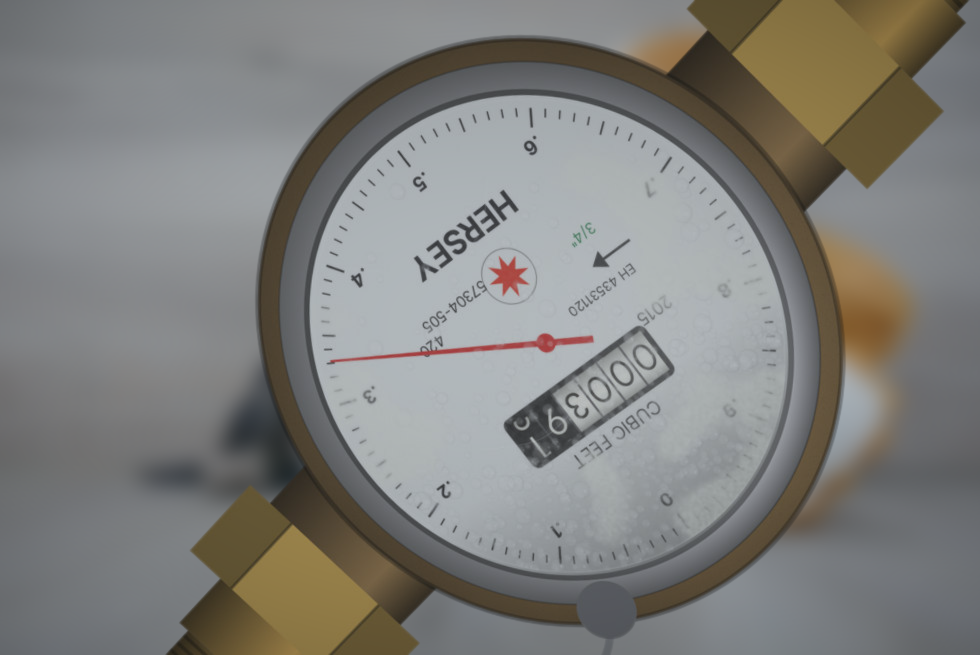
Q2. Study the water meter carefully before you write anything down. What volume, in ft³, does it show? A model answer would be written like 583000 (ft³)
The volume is 391.33 (ft³)
